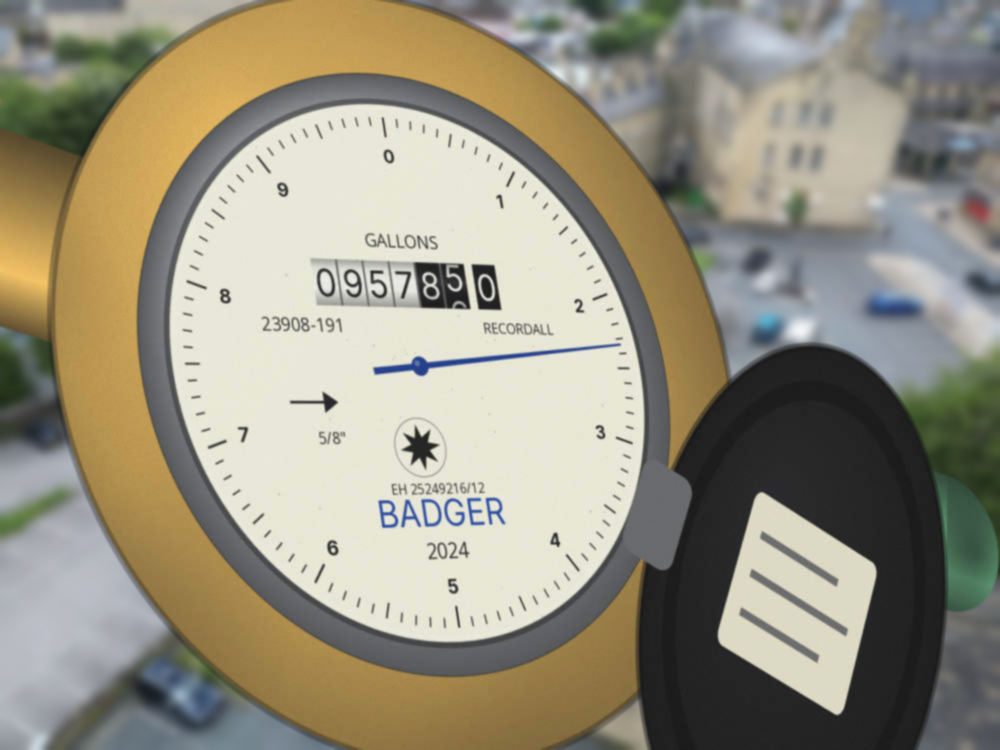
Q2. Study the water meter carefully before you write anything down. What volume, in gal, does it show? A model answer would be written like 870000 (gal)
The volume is 957852.3 (gal)
